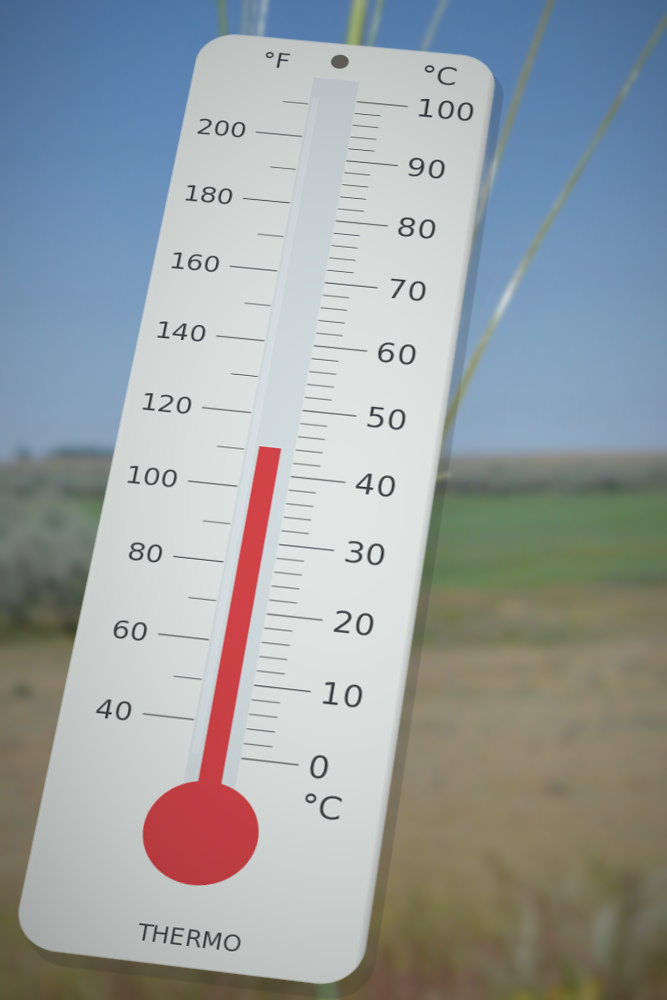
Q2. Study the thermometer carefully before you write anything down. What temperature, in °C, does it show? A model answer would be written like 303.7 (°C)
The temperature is 44 (°C)
